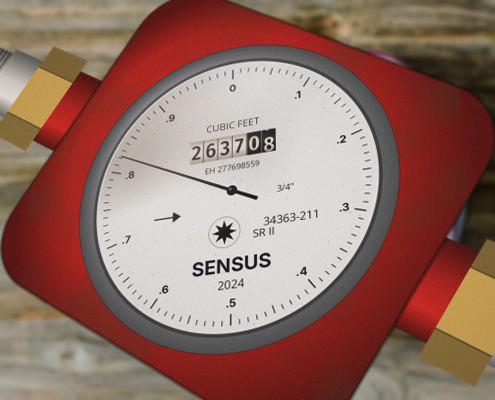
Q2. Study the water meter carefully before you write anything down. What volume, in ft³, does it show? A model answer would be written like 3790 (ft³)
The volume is 263707.82 (ft³)
